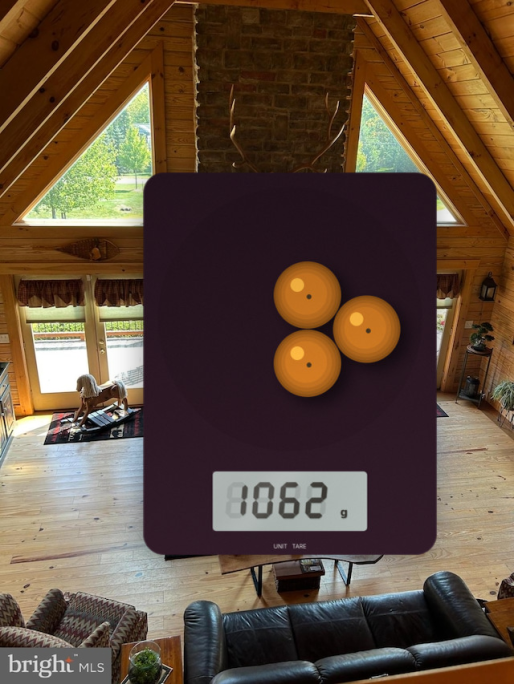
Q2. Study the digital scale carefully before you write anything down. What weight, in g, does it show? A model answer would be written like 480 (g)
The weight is 1062 (g)
